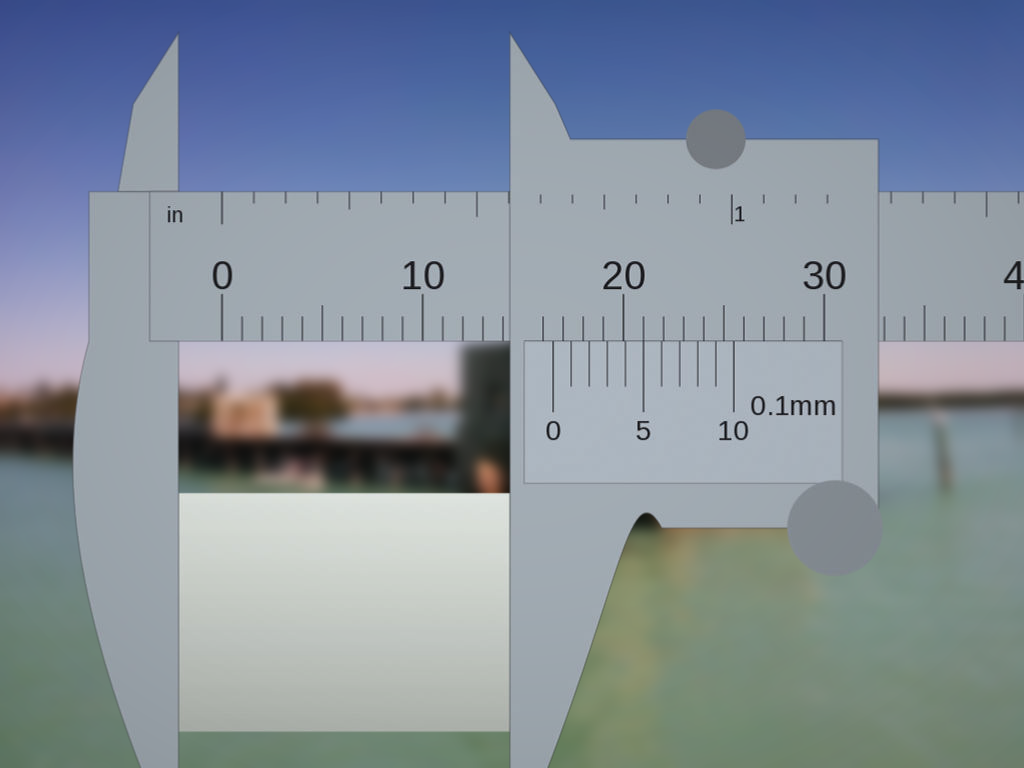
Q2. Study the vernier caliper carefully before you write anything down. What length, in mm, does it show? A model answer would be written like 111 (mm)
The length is 16.5 (mm)
